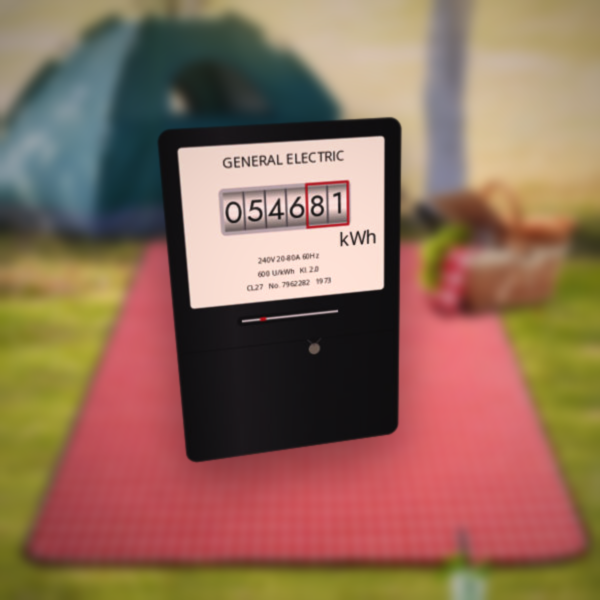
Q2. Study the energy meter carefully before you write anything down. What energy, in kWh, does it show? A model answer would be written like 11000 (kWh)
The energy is 546.81 (kWh)
